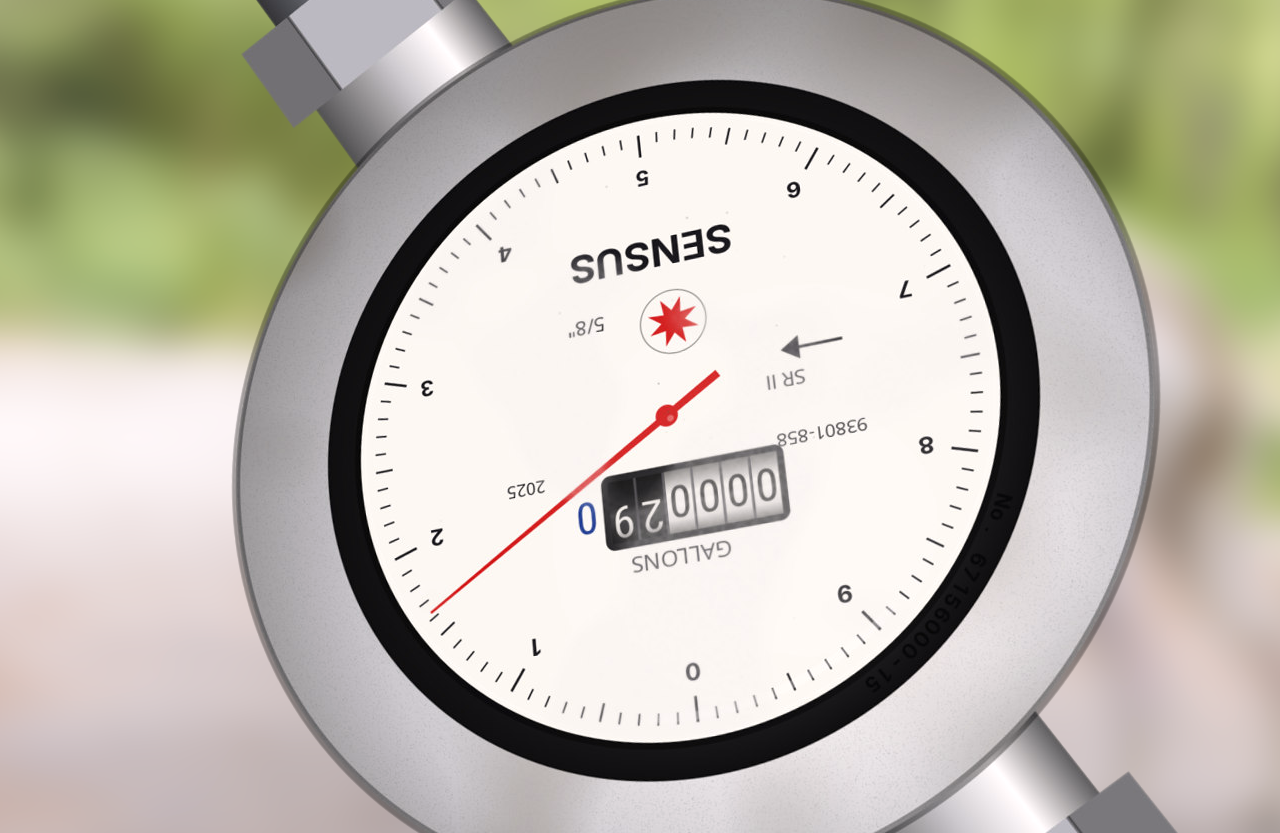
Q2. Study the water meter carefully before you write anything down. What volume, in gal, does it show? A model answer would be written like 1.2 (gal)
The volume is 291.6 (gal)
